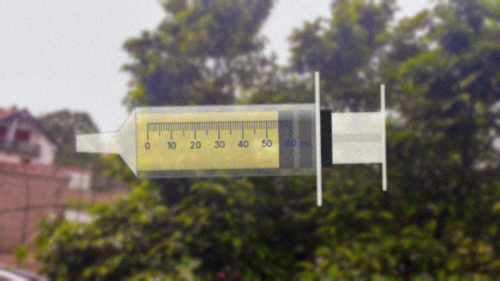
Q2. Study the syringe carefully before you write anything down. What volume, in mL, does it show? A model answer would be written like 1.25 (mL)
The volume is 55 (mL)
